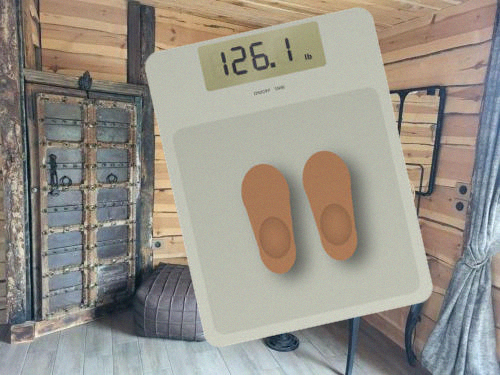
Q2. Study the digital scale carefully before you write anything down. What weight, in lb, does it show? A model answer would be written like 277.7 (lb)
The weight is 126.1 (lb)
